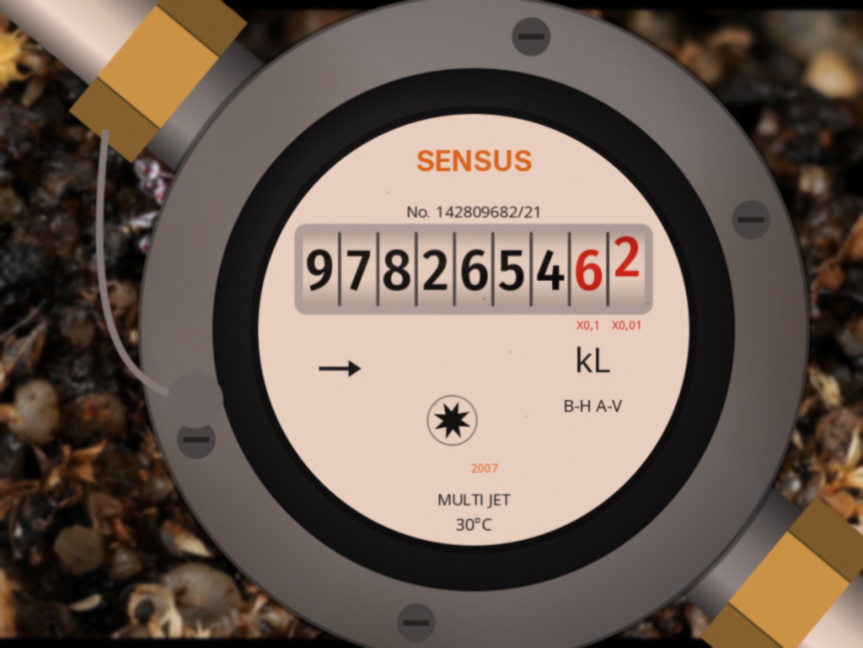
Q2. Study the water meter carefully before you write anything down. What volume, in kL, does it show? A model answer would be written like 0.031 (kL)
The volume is 9782654.62 (kL)
